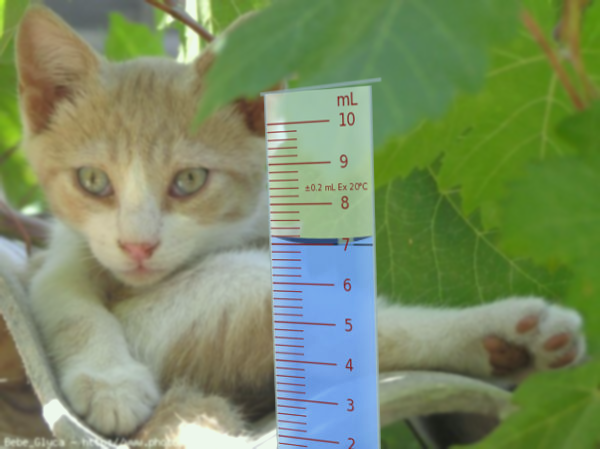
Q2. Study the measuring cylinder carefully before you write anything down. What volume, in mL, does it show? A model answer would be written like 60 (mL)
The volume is 7 (mL)
